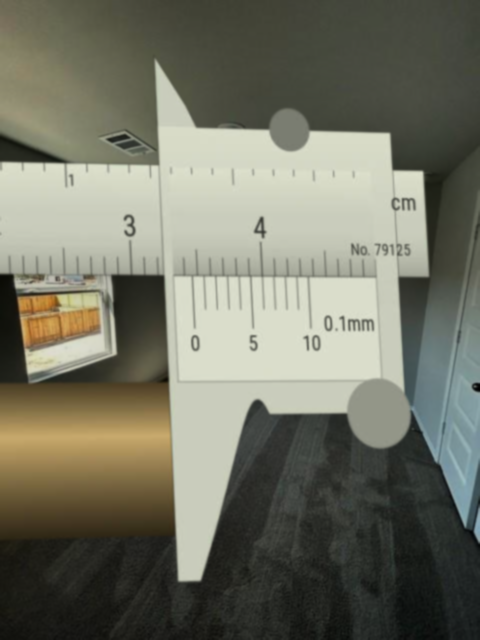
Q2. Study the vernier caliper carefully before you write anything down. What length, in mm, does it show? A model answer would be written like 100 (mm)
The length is 34.6 (mm)
